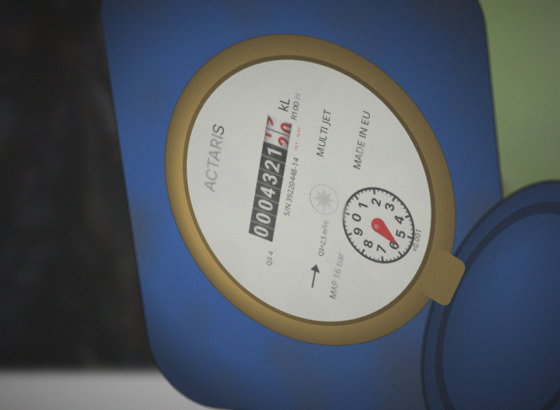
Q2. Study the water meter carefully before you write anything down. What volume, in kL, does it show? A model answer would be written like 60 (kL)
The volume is 4321.195 (kL)
